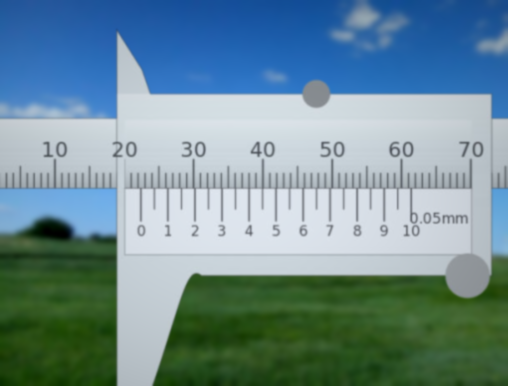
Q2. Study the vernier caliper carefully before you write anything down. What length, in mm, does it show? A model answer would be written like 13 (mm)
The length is 22.4 (mm)
